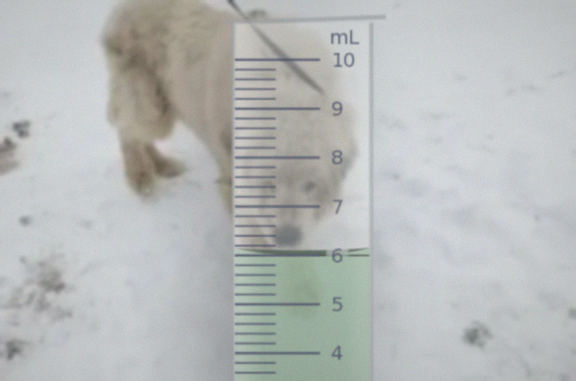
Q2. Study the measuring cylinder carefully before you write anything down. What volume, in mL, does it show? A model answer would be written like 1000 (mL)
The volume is 6 (mL)
